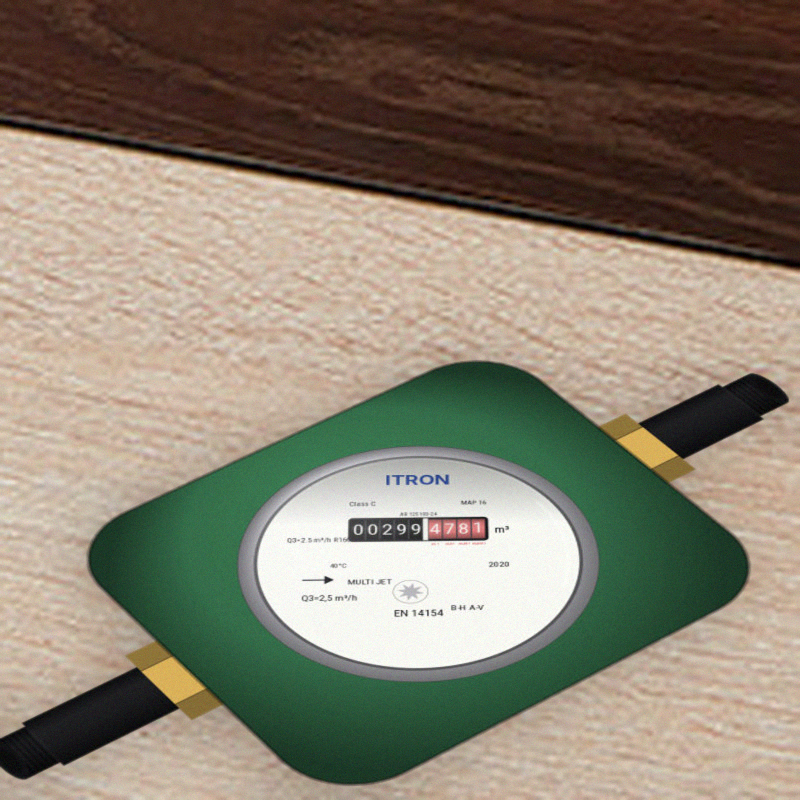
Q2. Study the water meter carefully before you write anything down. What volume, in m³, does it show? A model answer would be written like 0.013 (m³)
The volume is 299.4781 (m³)
